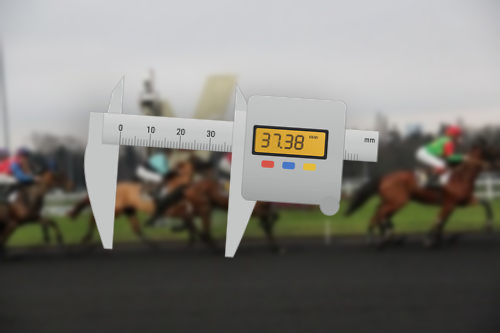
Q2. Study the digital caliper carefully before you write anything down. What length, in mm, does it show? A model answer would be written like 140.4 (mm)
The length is 37.38 (mm)
